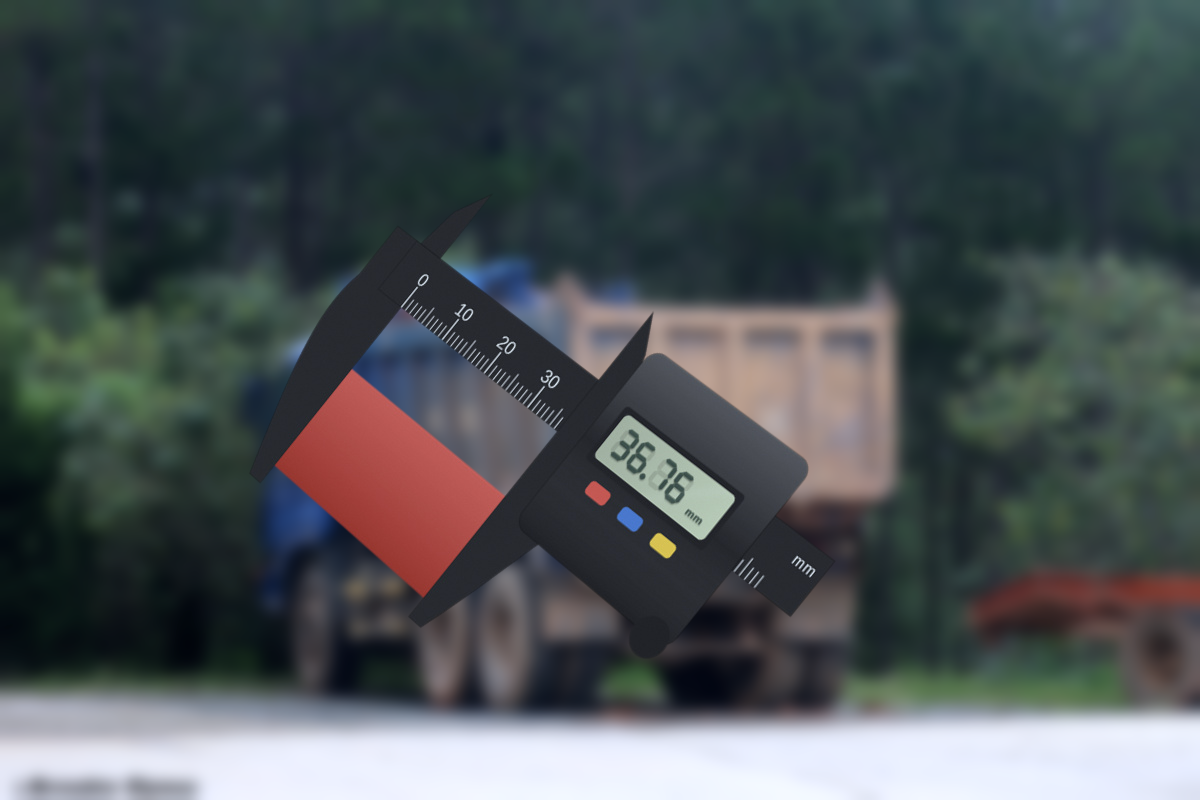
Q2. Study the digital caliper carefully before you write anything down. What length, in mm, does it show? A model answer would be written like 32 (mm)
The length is 36.76 (mm)
